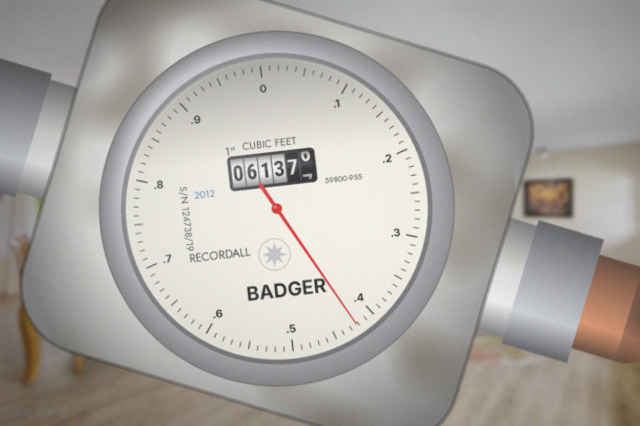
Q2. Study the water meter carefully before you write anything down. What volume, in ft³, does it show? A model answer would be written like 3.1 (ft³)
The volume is 61376.42 (ft³)
